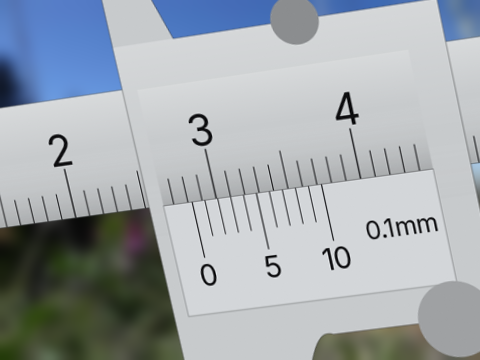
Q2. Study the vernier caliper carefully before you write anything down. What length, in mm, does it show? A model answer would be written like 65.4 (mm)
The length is 28.3 (mm)
